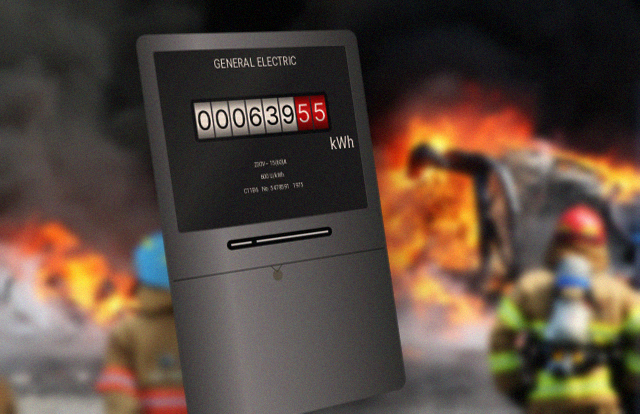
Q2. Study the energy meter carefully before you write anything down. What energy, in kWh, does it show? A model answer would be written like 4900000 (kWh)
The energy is 639.55 (kWh)
